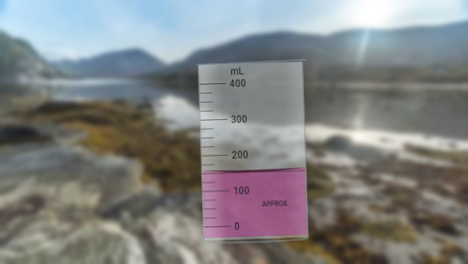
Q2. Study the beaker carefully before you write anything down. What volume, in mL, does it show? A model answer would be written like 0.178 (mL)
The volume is 150 (mL)
